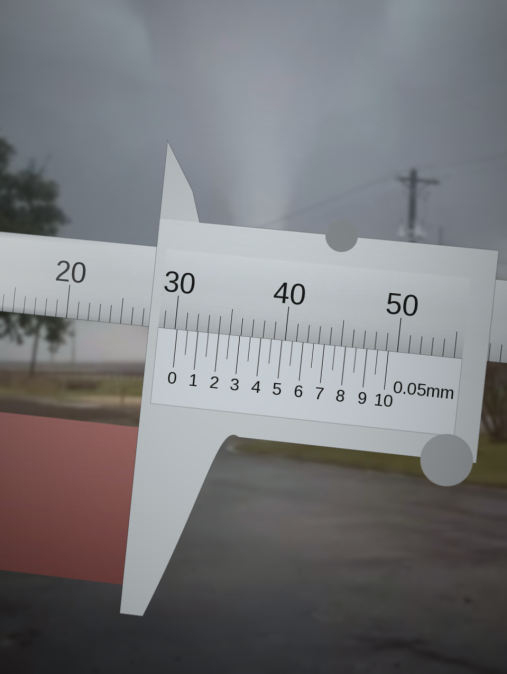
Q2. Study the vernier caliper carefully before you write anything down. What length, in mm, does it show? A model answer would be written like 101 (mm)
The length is 30.2 (mm)
